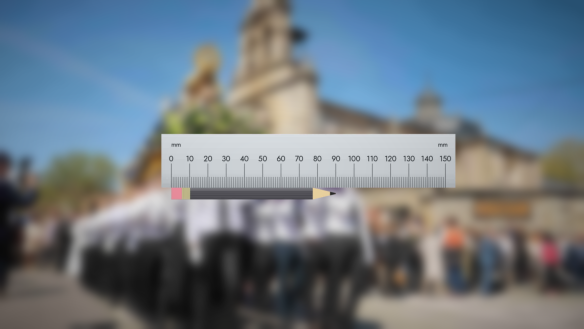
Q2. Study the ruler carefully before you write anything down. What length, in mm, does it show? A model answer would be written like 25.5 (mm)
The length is 90 (mm)
